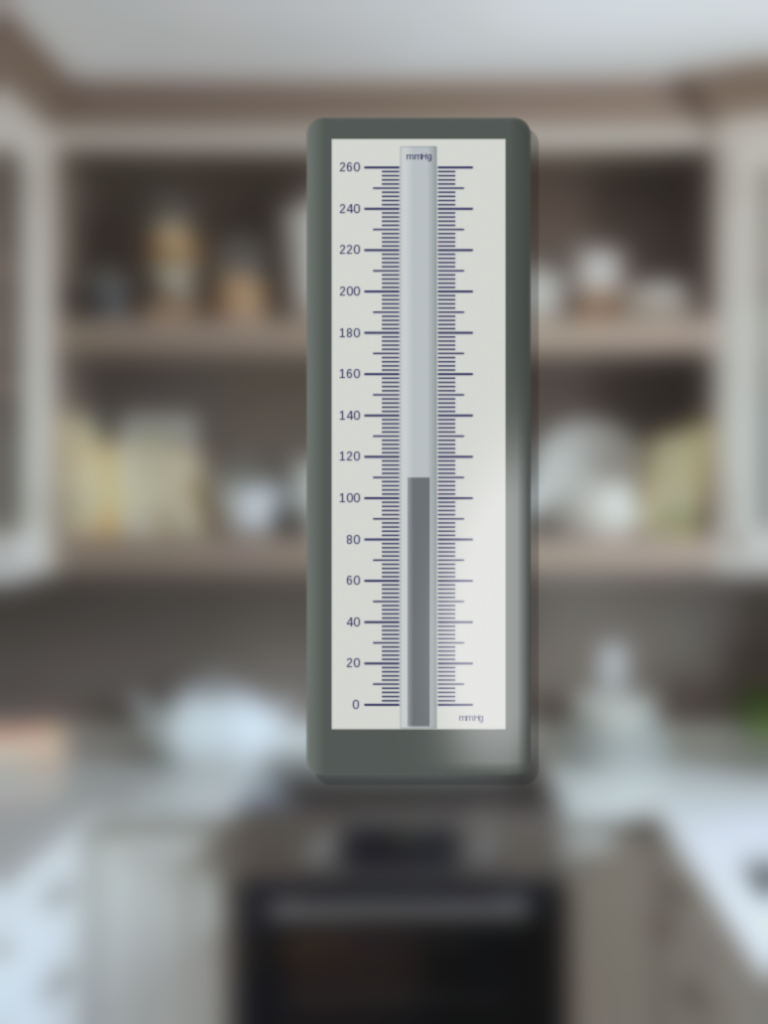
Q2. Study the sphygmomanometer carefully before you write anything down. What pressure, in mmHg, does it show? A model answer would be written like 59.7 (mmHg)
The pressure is 110 (mmHg)
